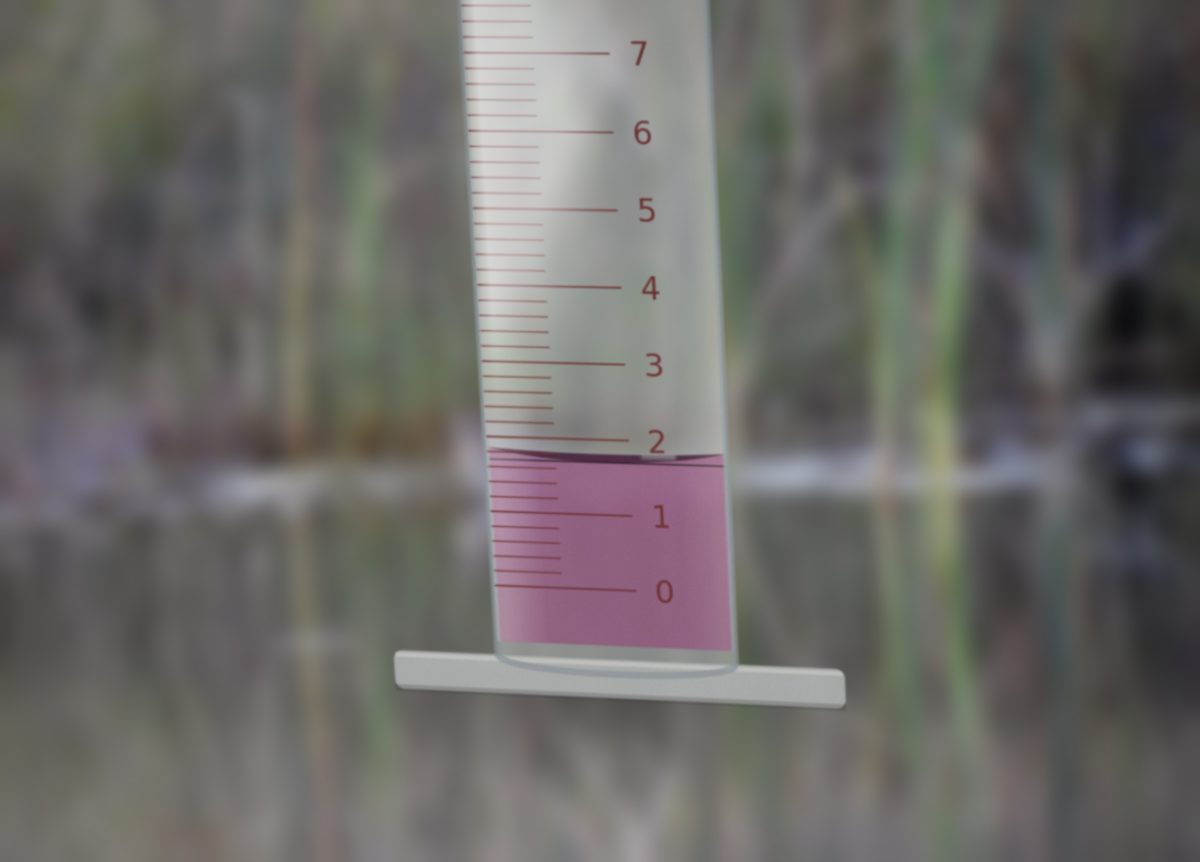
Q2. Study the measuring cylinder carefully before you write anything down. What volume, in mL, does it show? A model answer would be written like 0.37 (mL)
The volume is 1.7 (mL)
